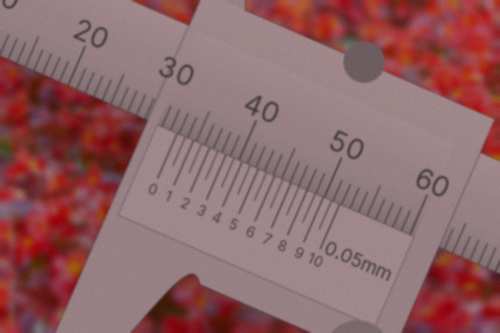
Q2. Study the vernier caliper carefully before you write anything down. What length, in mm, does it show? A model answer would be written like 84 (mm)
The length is 32.8 (mm)
